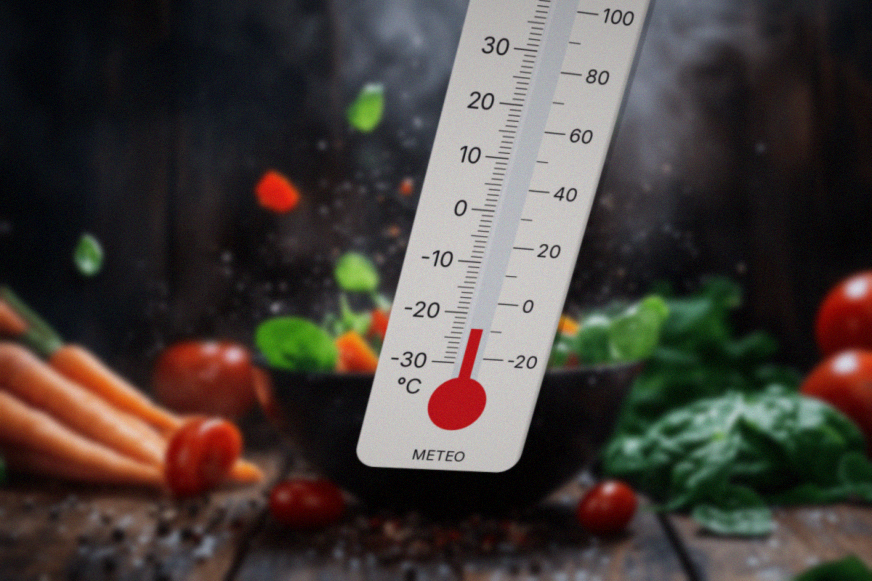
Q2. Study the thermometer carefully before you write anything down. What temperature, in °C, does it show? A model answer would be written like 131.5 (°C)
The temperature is -23 (°C)
